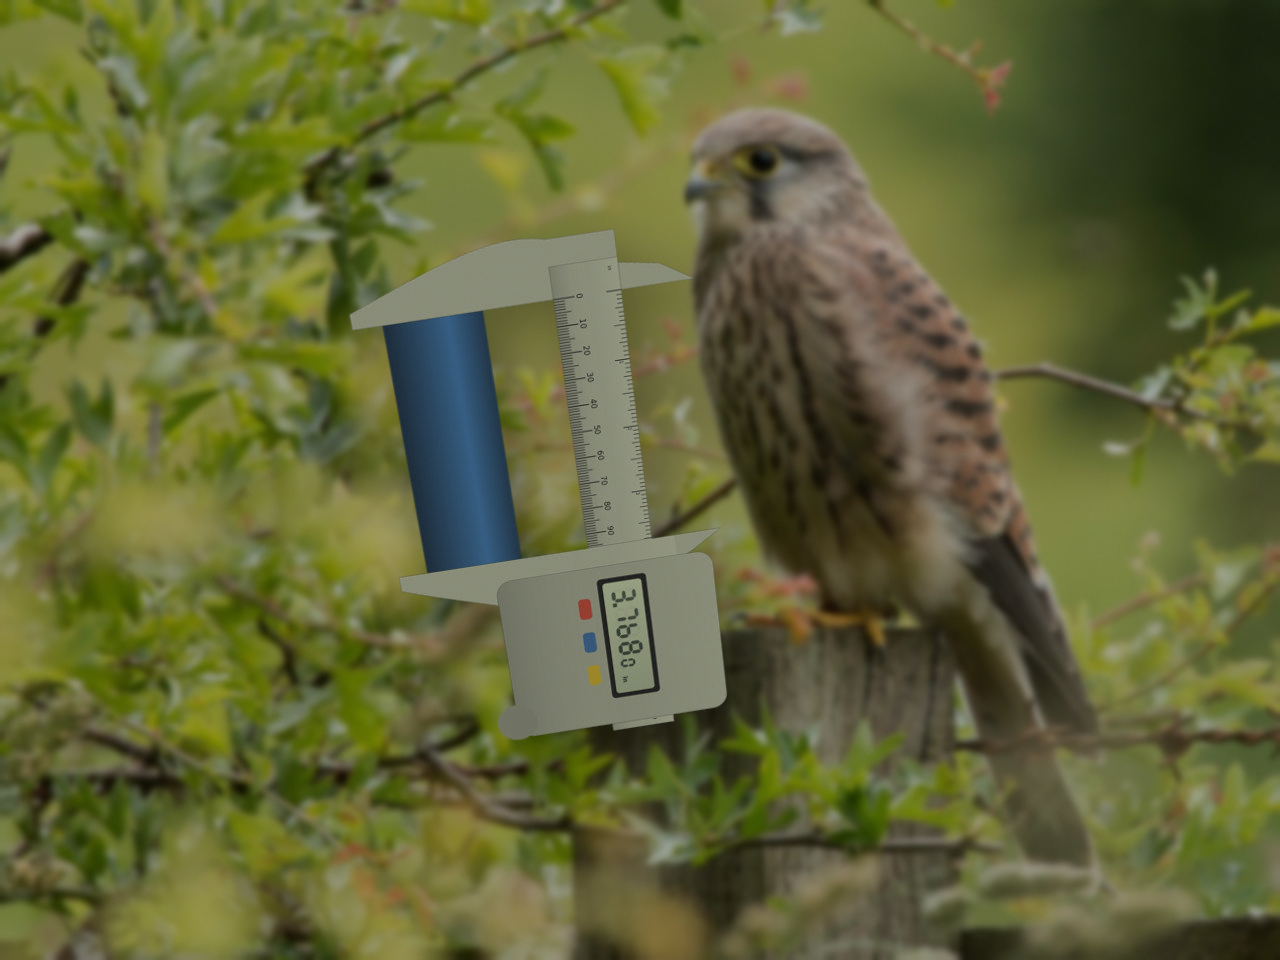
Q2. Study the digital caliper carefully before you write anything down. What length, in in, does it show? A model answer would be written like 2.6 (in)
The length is 3.7680 (in)
